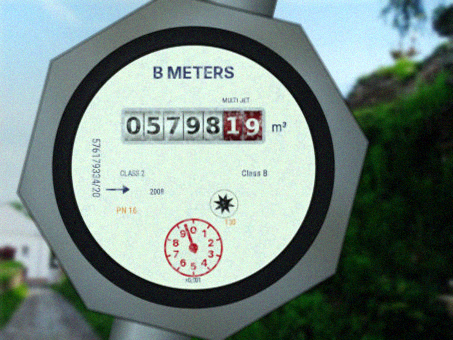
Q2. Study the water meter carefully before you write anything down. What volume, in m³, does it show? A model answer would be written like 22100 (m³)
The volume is 5798.189 (m³)
